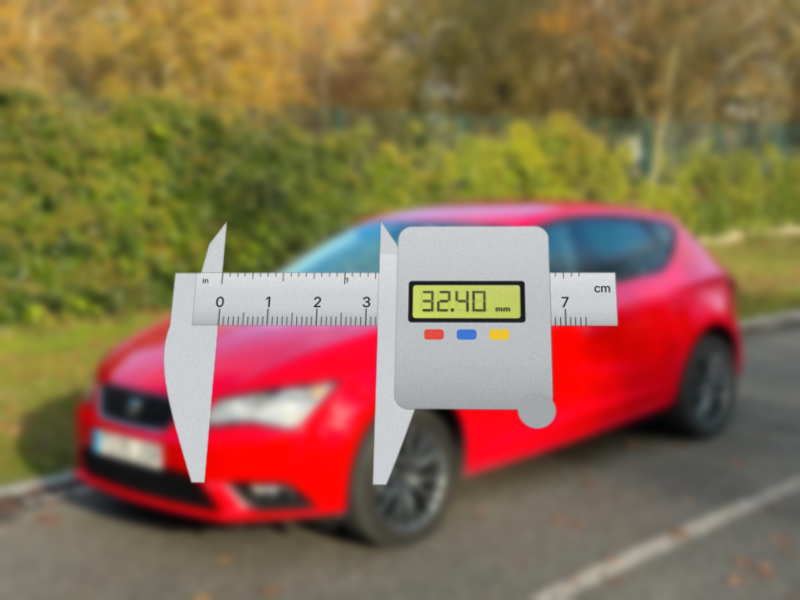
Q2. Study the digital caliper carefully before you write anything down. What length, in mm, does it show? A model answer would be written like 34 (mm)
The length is 32.40 (mm)
